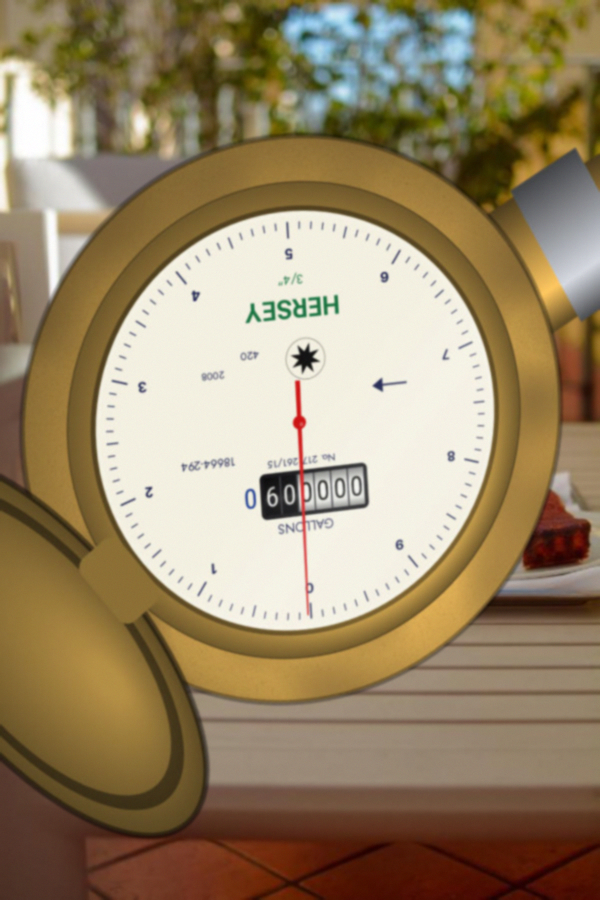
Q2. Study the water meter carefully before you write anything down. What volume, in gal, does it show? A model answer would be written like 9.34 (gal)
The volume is 90.0 (gal)
